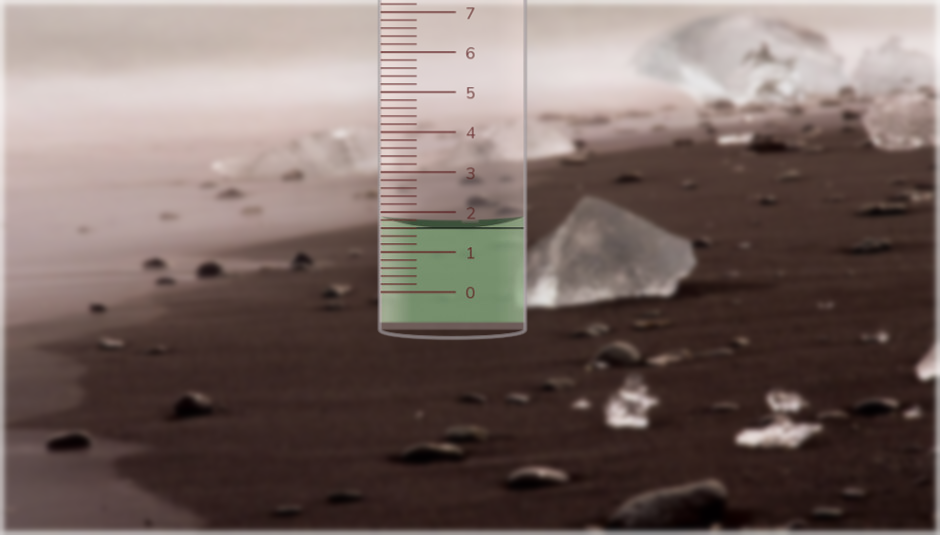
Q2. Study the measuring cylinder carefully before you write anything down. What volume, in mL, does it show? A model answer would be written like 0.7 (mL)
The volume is 1.6 (mL)
